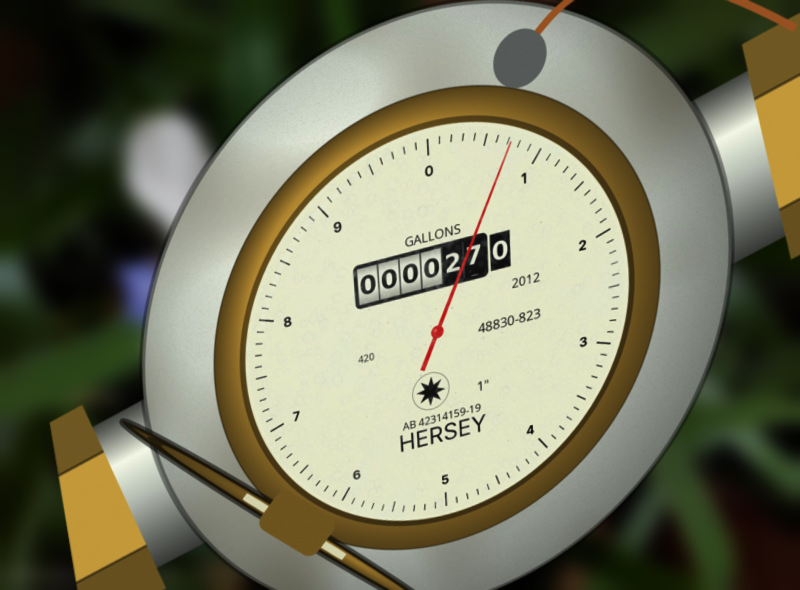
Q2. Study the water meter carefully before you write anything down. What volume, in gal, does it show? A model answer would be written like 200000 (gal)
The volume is 270.7 (gal)
